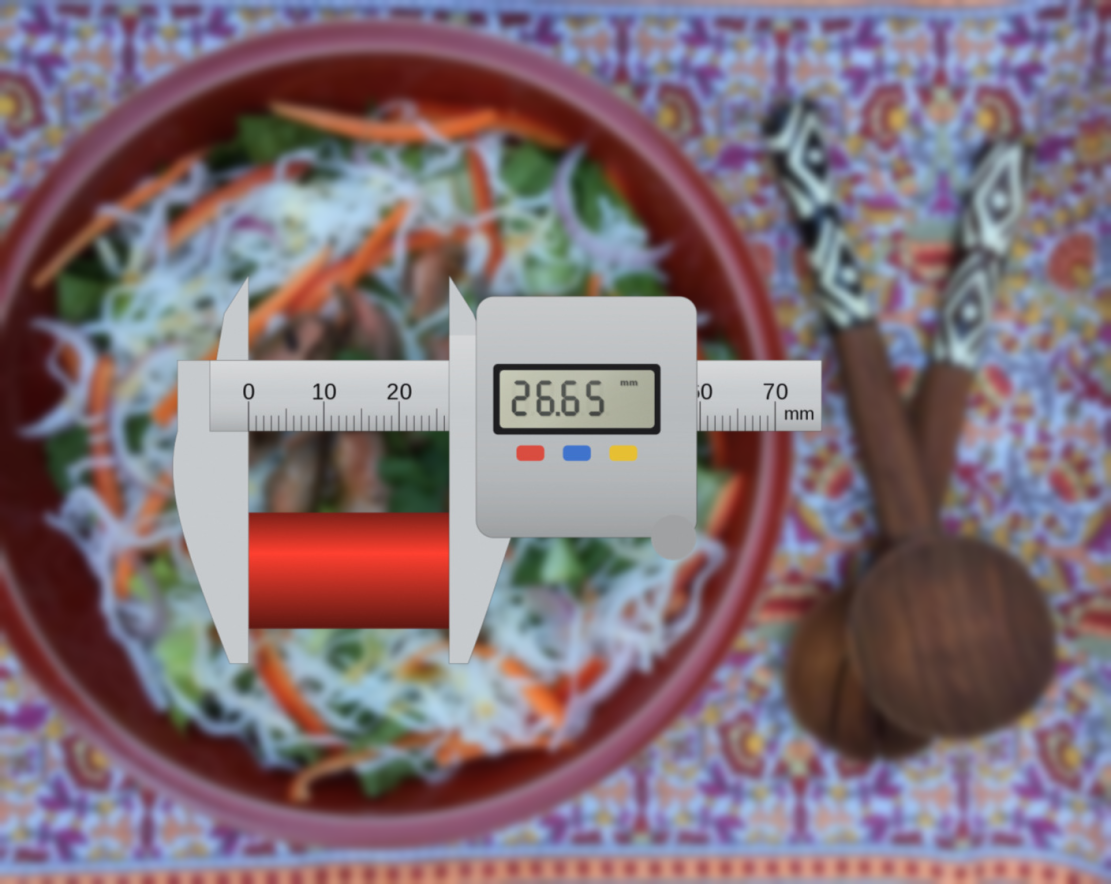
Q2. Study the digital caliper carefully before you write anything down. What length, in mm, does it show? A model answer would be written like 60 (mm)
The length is 26.65 (mm)
